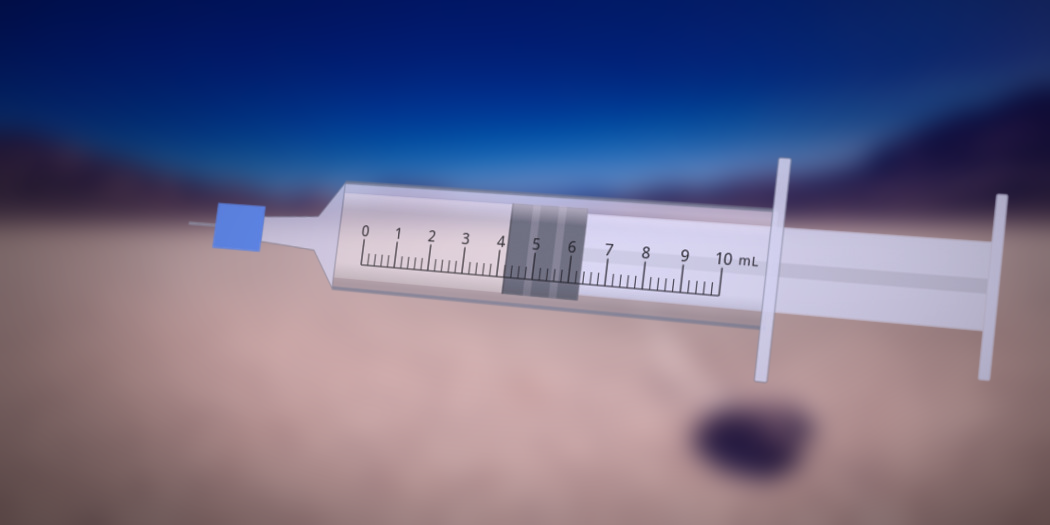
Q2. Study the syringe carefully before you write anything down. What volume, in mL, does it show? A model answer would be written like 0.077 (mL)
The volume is 4.2 (mL)
